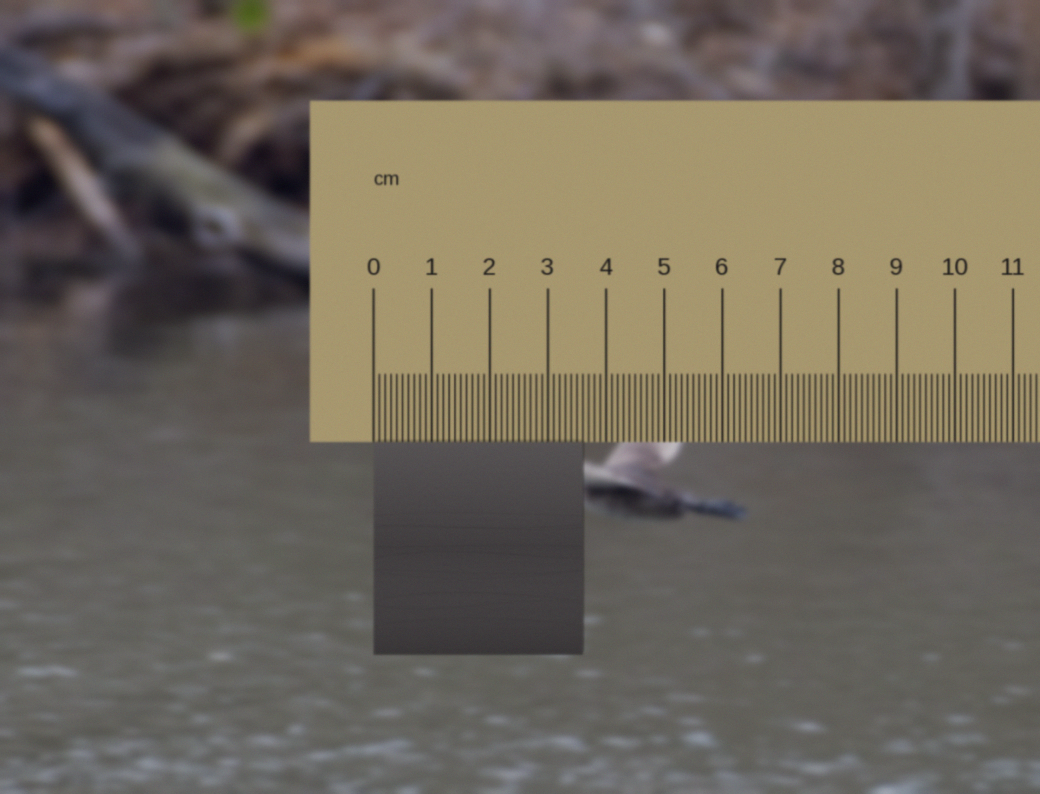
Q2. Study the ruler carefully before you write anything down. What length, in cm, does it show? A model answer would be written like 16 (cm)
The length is 3.6 (cm)
